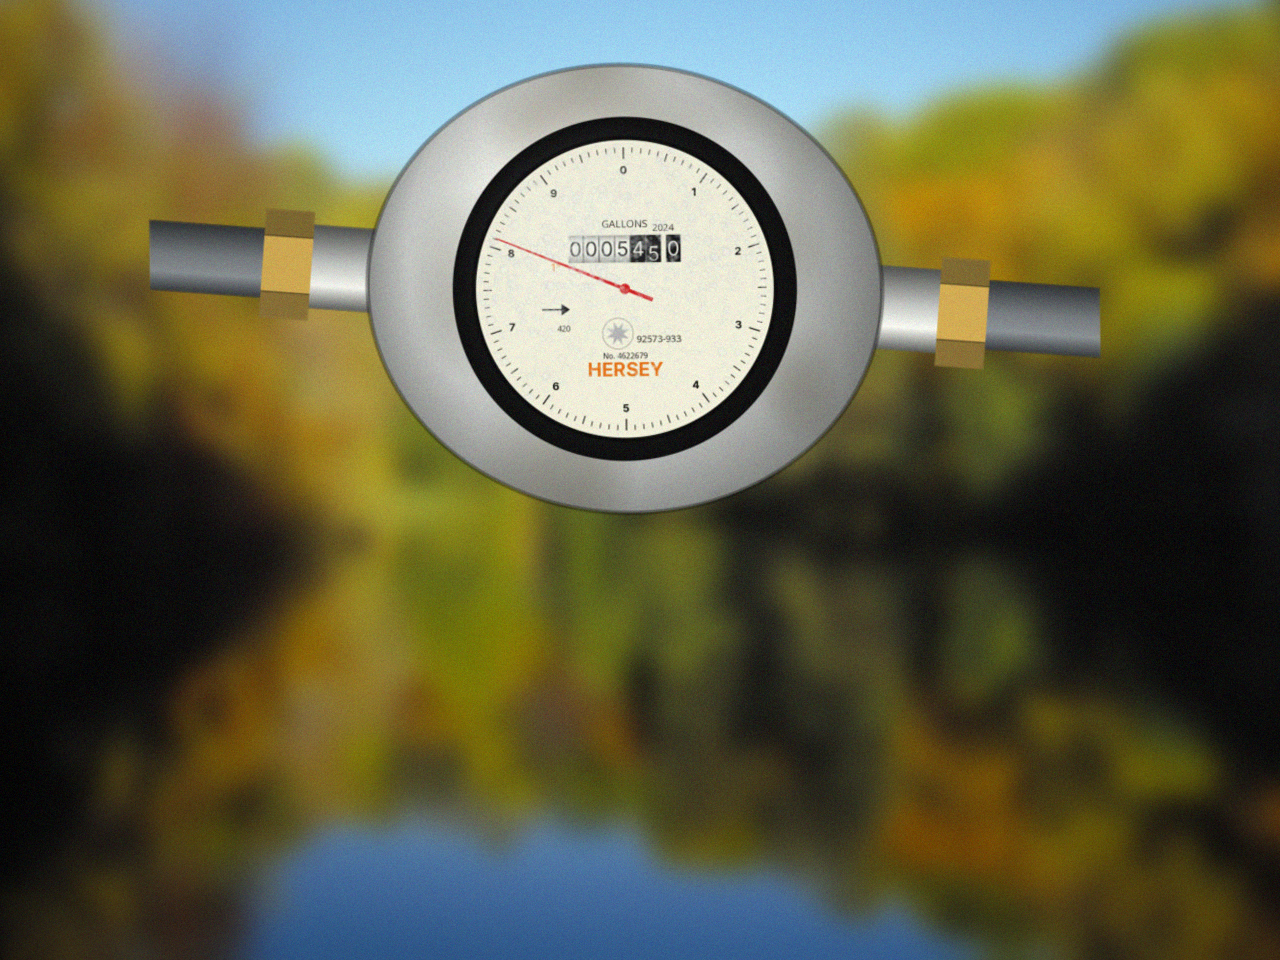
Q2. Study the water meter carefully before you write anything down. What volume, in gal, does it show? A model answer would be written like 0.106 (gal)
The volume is 5448.1 (gal)
